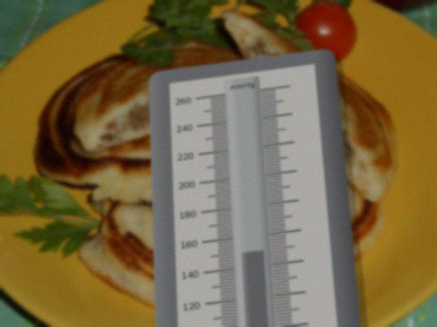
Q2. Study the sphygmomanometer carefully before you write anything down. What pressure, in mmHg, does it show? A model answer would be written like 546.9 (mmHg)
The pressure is 150 (mmHg)
